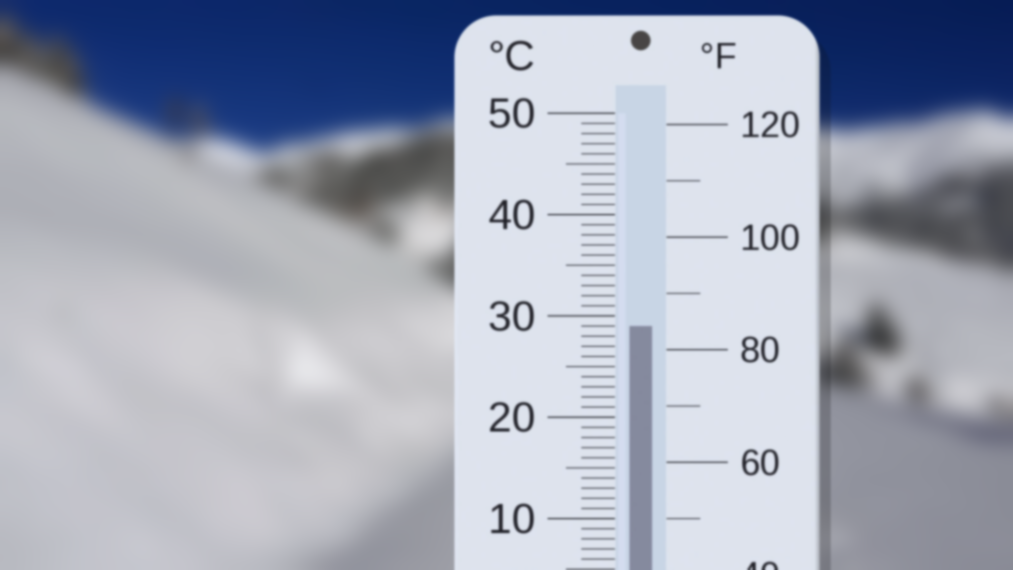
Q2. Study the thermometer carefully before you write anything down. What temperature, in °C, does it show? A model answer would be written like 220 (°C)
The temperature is 29 (°C)
